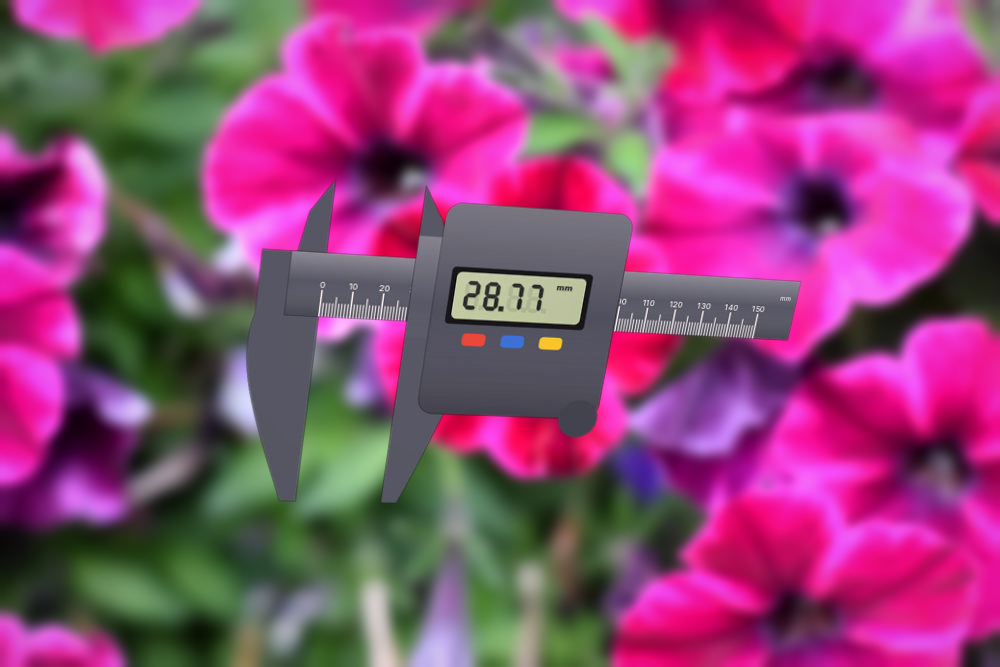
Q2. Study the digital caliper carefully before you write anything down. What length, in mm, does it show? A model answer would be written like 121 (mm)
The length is 28.77 (mm)
